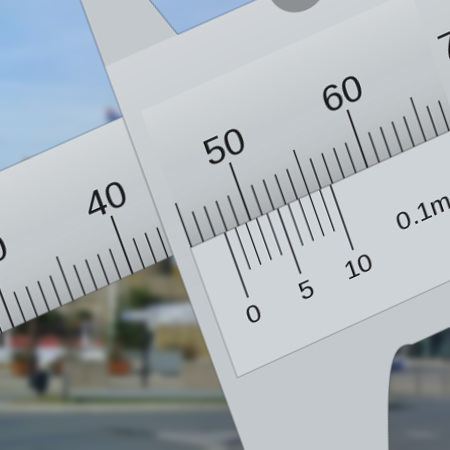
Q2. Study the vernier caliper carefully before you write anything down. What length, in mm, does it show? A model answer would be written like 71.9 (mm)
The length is 47.8 (mm)
